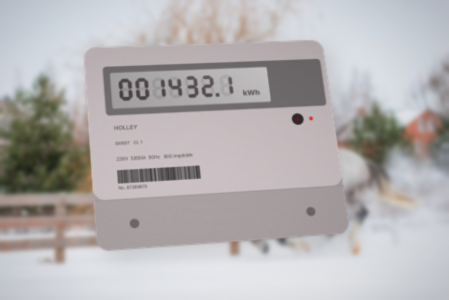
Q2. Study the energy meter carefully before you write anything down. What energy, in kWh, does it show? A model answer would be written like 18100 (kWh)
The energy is 1432.1 (kWh)
